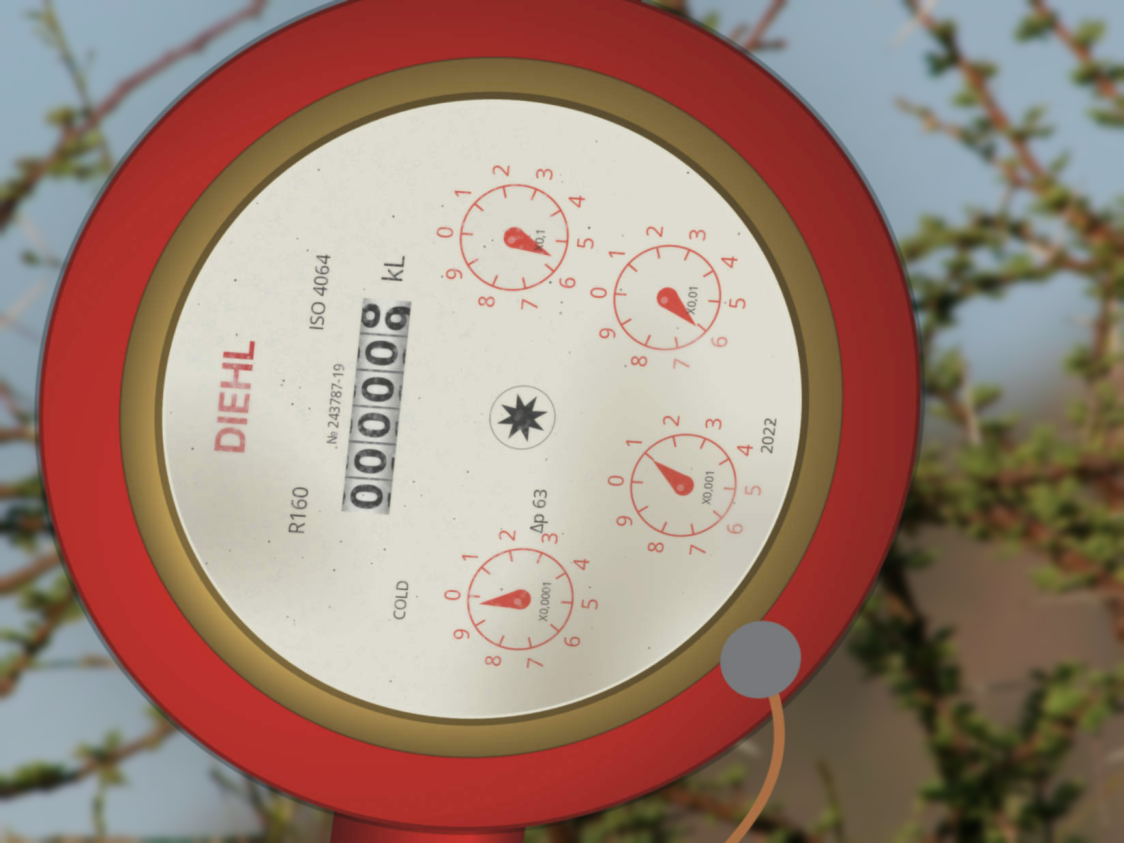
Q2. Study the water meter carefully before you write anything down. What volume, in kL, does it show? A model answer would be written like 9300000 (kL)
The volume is 8.5609 (kL)
